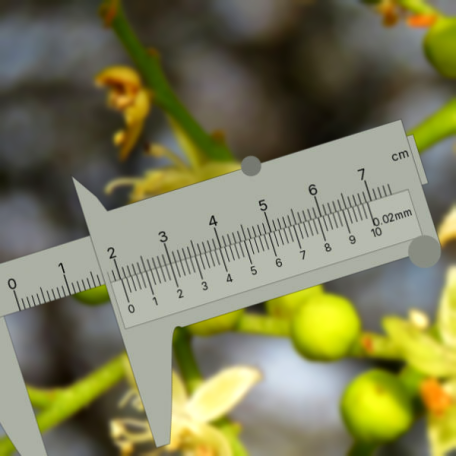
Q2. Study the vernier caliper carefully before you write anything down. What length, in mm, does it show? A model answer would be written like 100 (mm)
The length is 20.2 (mm)
